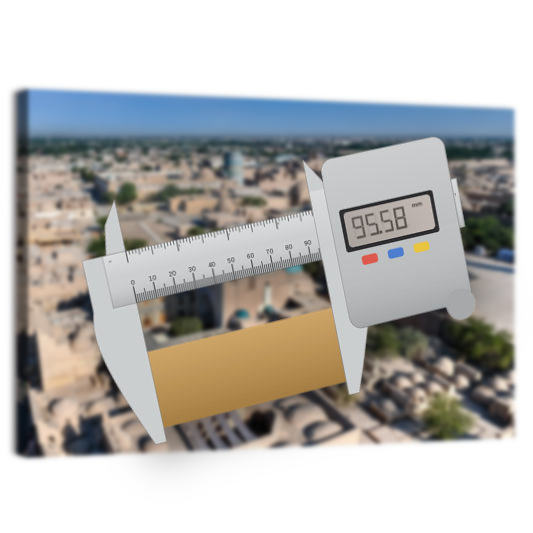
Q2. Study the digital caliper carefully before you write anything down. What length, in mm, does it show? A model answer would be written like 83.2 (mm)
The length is 95.58 (mm)
